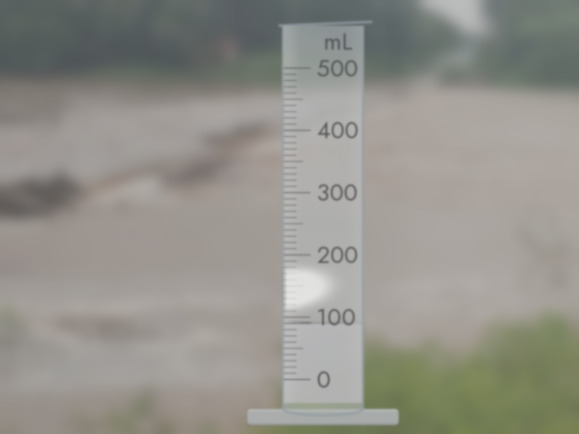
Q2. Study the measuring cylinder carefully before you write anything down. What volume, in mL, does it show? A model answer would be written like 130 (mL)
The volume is 90 (mL)
